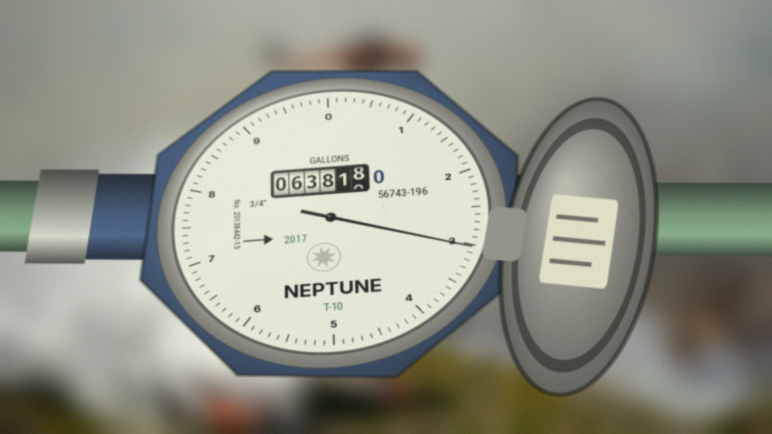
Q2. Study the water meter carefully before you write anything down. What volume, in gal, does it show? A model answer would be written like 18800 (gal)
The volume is 638183.0 (gal)
